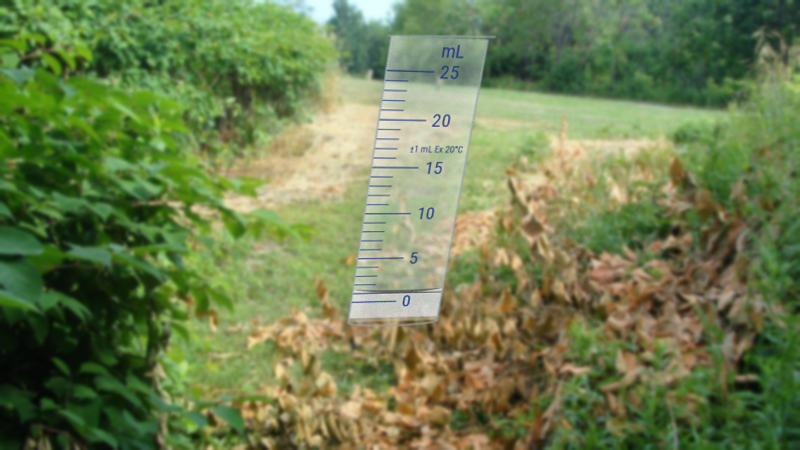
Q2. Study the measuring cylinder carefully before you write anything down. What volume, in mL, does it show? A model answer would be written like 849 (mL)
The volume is 1 (mL)
